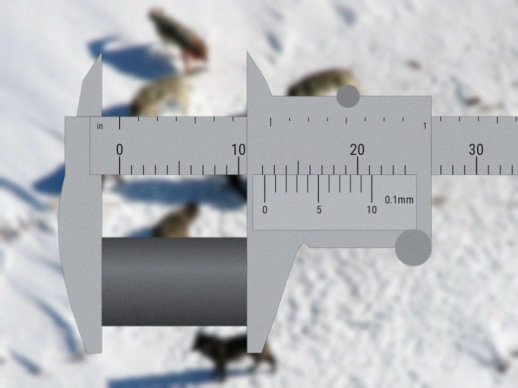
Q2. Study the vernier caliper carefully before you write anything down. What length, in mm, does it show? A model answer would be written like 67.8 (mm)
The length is 12.2 (mm)
